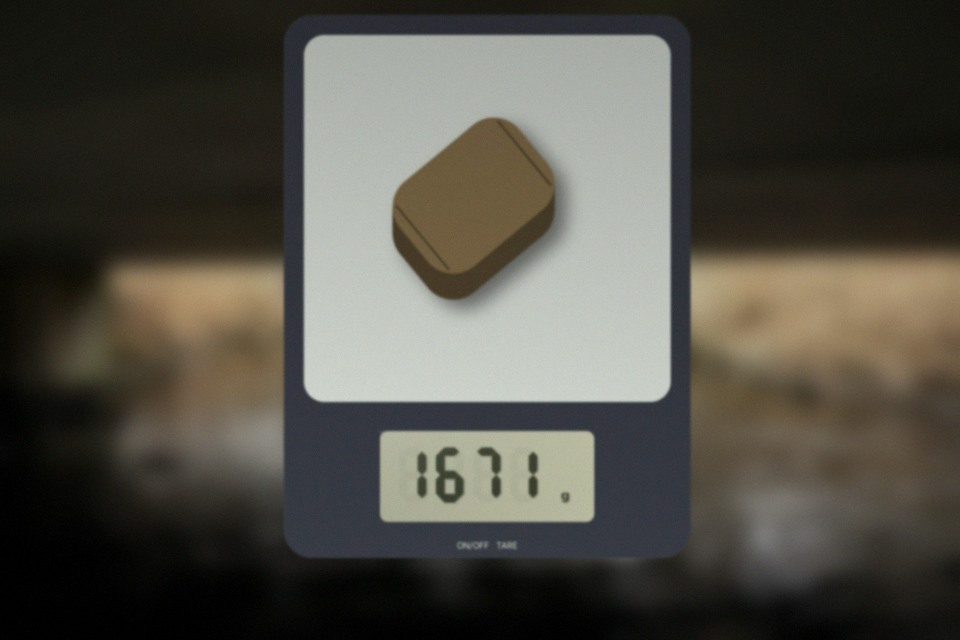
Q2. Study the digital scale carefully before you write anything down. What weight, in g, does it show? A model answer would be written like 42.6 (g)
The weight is 1671 (g)
